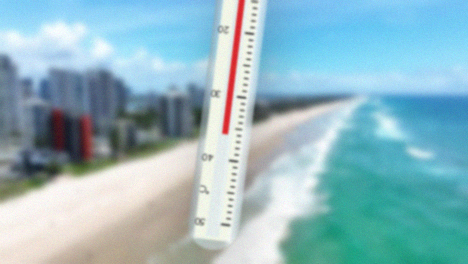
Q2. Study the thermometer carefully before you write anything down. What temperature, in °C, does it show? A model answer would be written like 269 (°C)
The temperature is 36 (°C)
